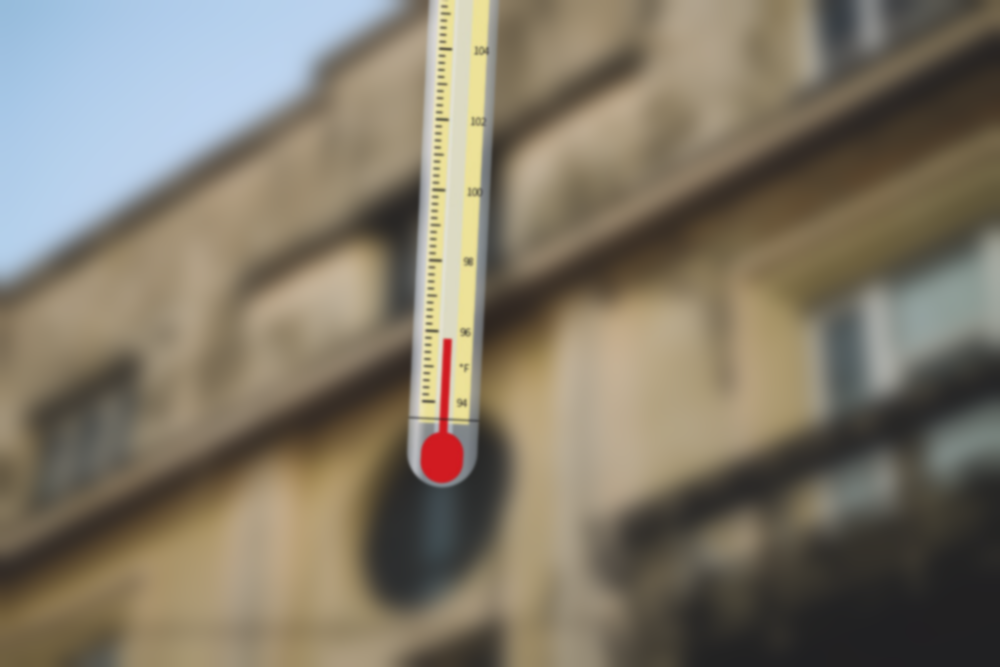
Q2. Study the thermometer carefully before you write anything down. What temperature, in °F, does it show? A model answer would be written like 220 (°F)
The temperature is 95.8 (°F)
